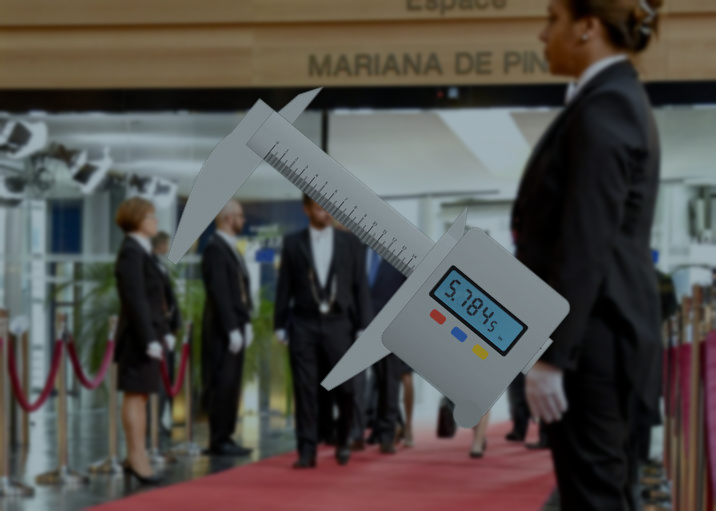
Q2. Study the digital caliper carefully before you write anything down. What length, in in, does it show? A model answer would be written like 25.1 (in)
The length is 5.7845 (in)
